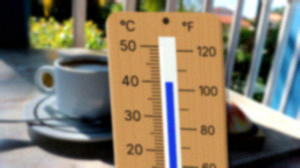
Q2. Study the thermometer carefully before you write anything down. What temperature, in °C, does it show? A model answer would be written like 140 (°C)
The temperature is 40 (°C)
